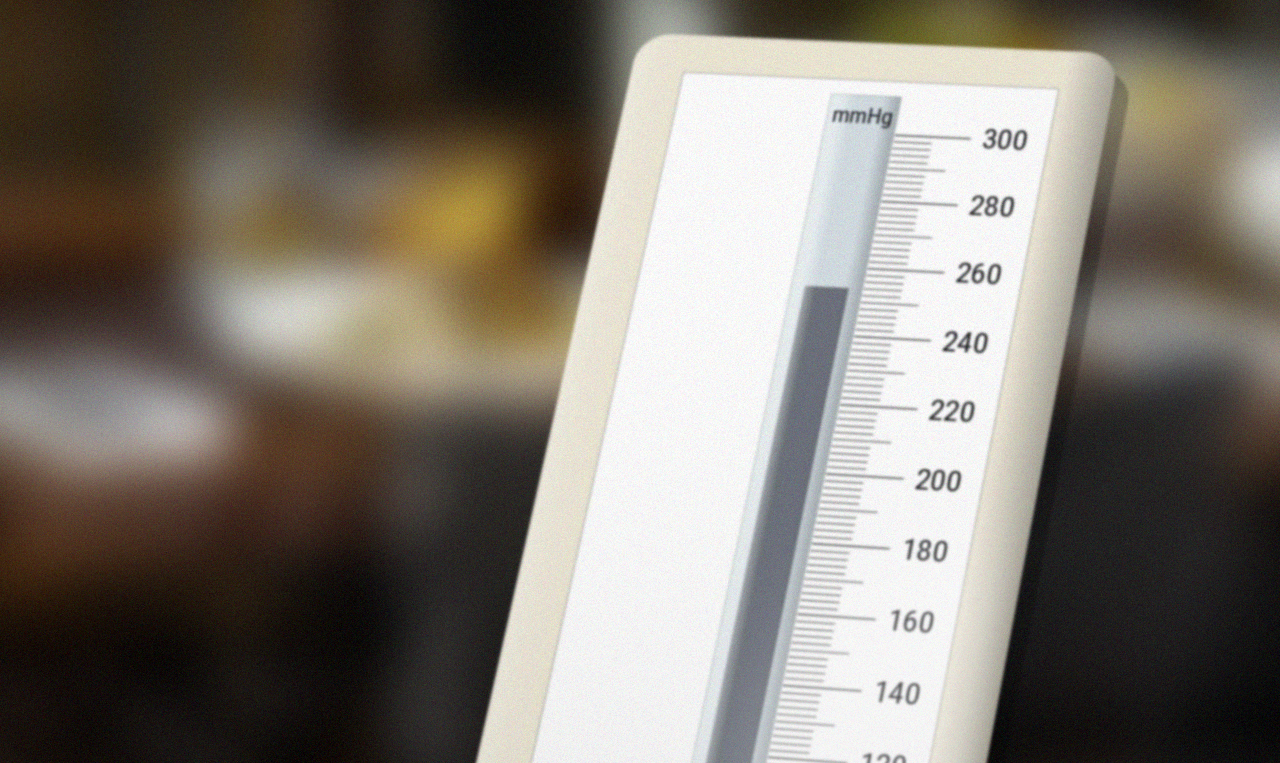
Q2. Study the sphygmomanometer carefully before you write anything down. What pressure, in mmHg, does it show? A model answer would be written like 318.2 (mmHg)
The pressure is 254 (mmHg)
